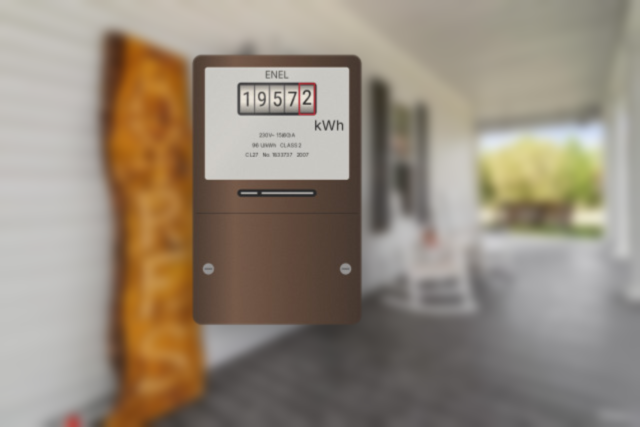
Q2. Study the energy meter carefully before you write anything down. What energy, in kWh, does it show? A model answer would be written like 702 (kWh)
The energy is 1957.2 (kWh)
